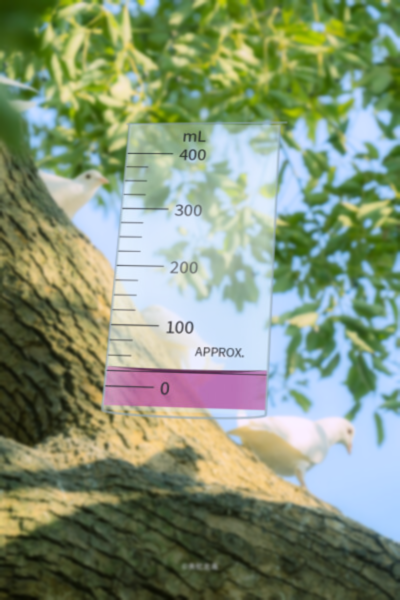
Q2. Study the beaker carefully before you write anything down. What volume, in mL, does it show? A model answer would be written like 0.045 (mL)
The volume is 25 (mL)
